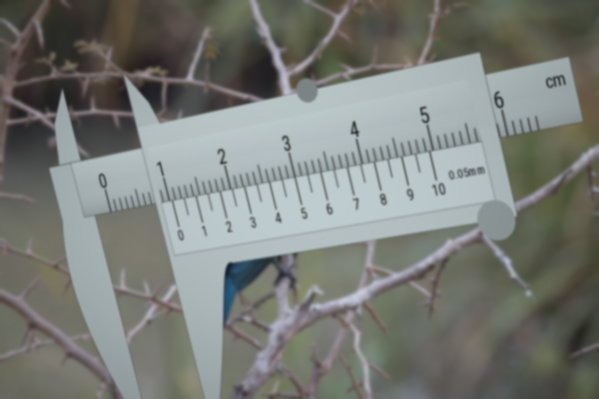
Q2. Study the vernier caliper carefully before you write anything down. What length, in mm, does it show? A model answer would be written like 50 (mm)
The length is 10.5 (mm)
